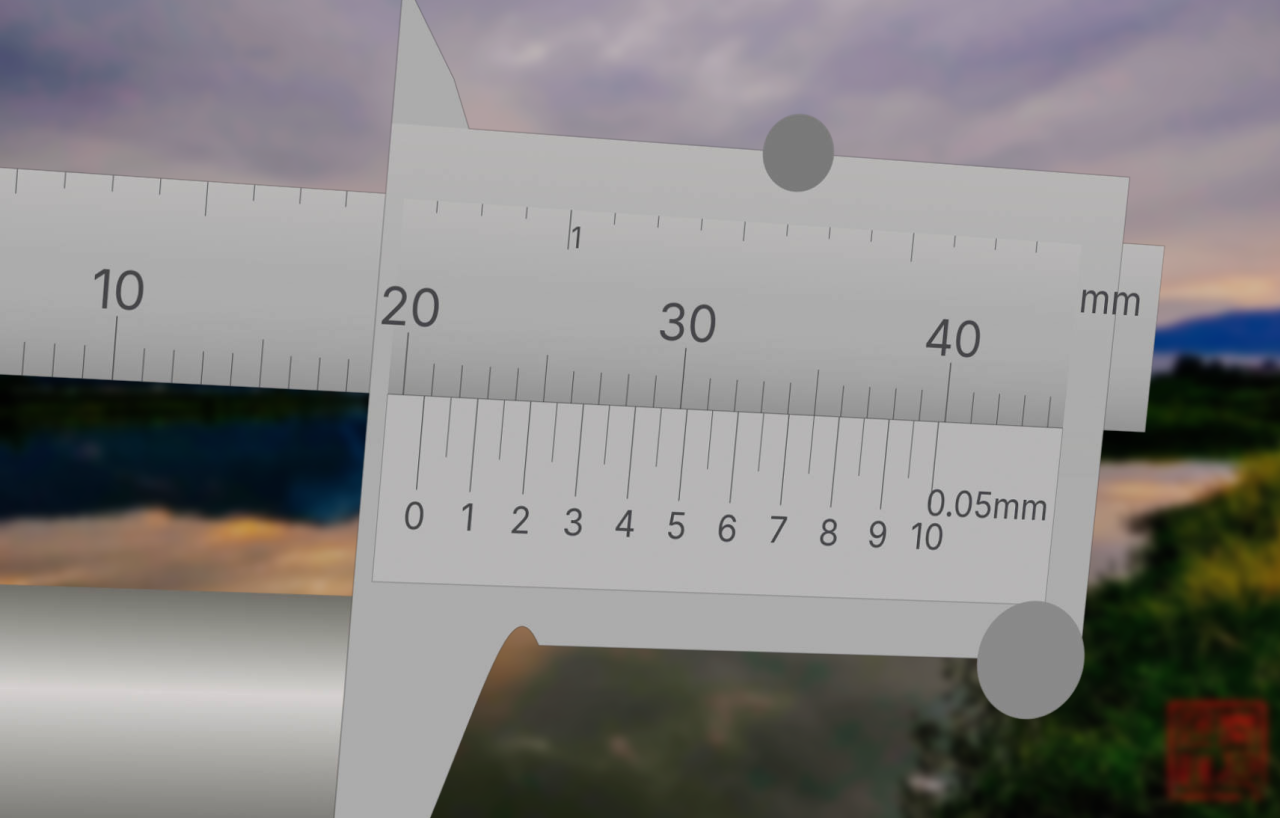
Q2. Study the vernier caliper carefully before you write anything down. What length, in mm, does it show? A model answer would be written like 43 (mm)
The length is 20.75 (mm)
